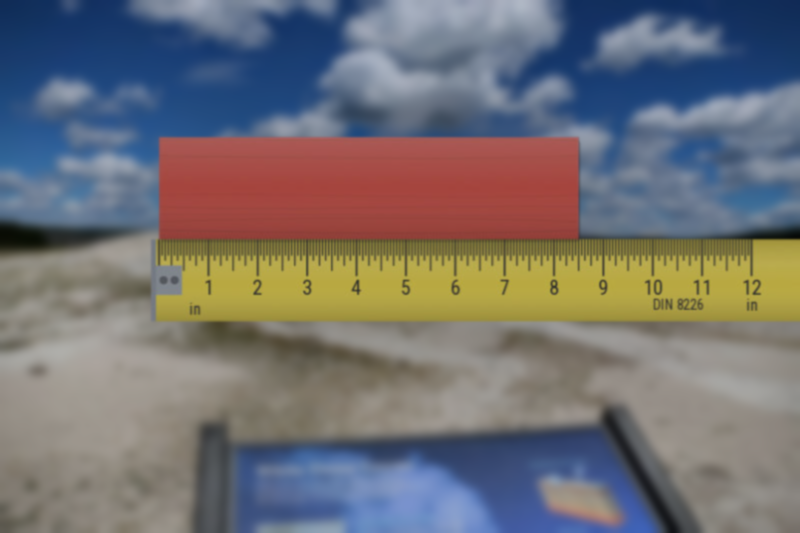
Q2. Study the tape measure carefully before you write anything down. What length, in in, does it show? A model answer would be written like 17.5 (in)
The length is 8.5 (in)
